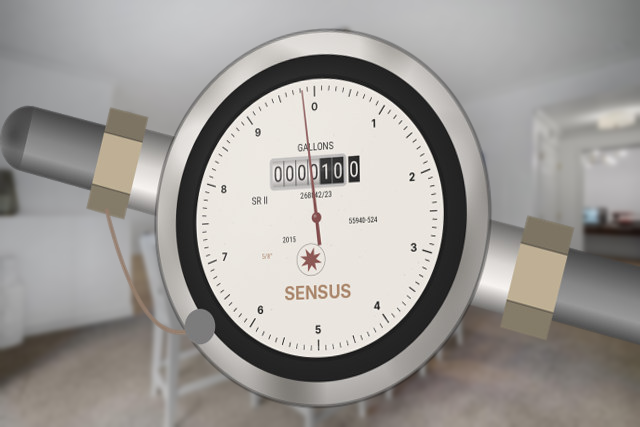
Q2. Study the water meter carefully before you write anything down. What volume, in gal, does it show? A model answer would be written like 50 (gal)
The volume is 99.8 (gal)
